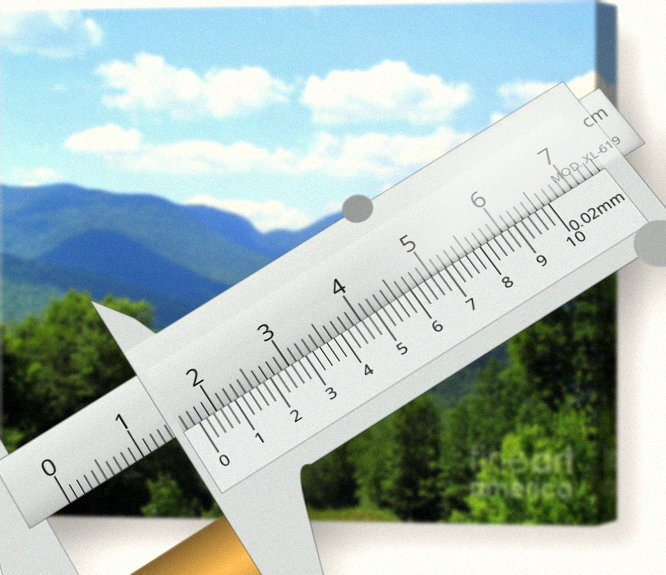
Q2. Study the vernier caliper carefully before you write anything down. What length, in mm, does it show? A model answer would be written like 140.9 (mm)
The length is 17.6 (mm)
